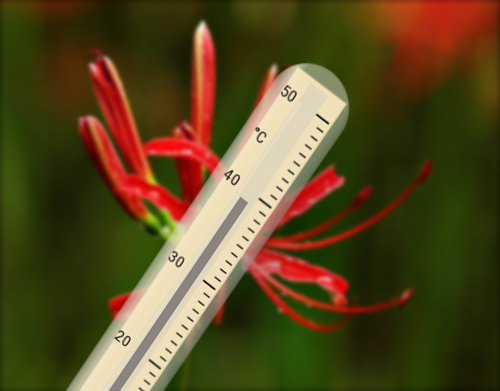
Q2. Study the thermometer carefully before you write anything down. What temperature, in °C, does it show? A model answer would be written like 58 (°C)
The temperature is 39 (°C)
